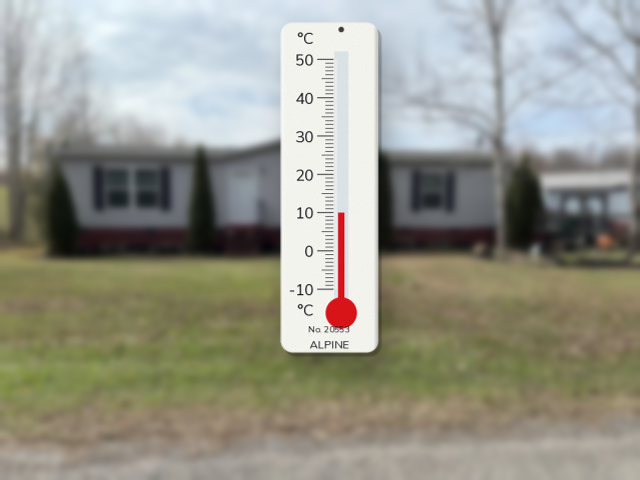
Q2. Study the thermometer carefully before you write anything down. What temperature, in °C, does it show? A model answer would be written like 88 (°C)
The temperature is 10 (°C)
